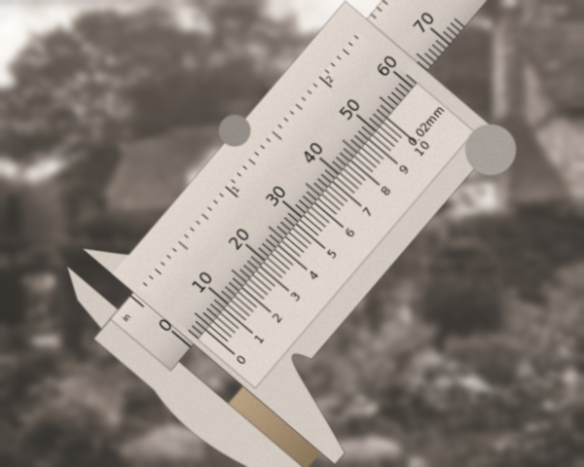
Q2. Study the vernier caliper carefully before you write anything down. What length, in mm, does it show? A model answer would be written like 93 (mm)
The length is 4.0 (mm)
